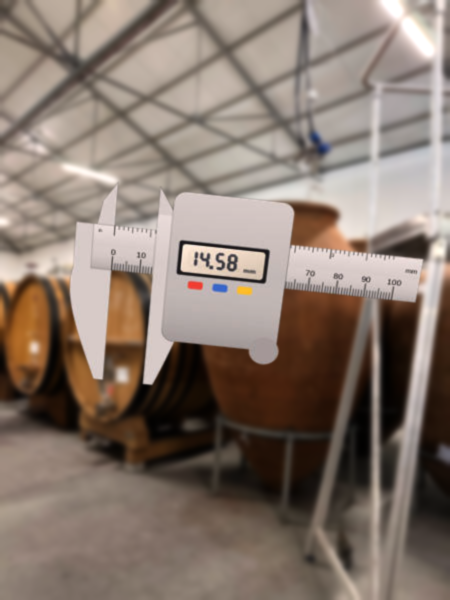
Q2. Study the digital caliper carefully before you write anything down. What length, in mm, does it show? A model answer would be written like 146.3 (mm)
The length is 14.58 (mm)
